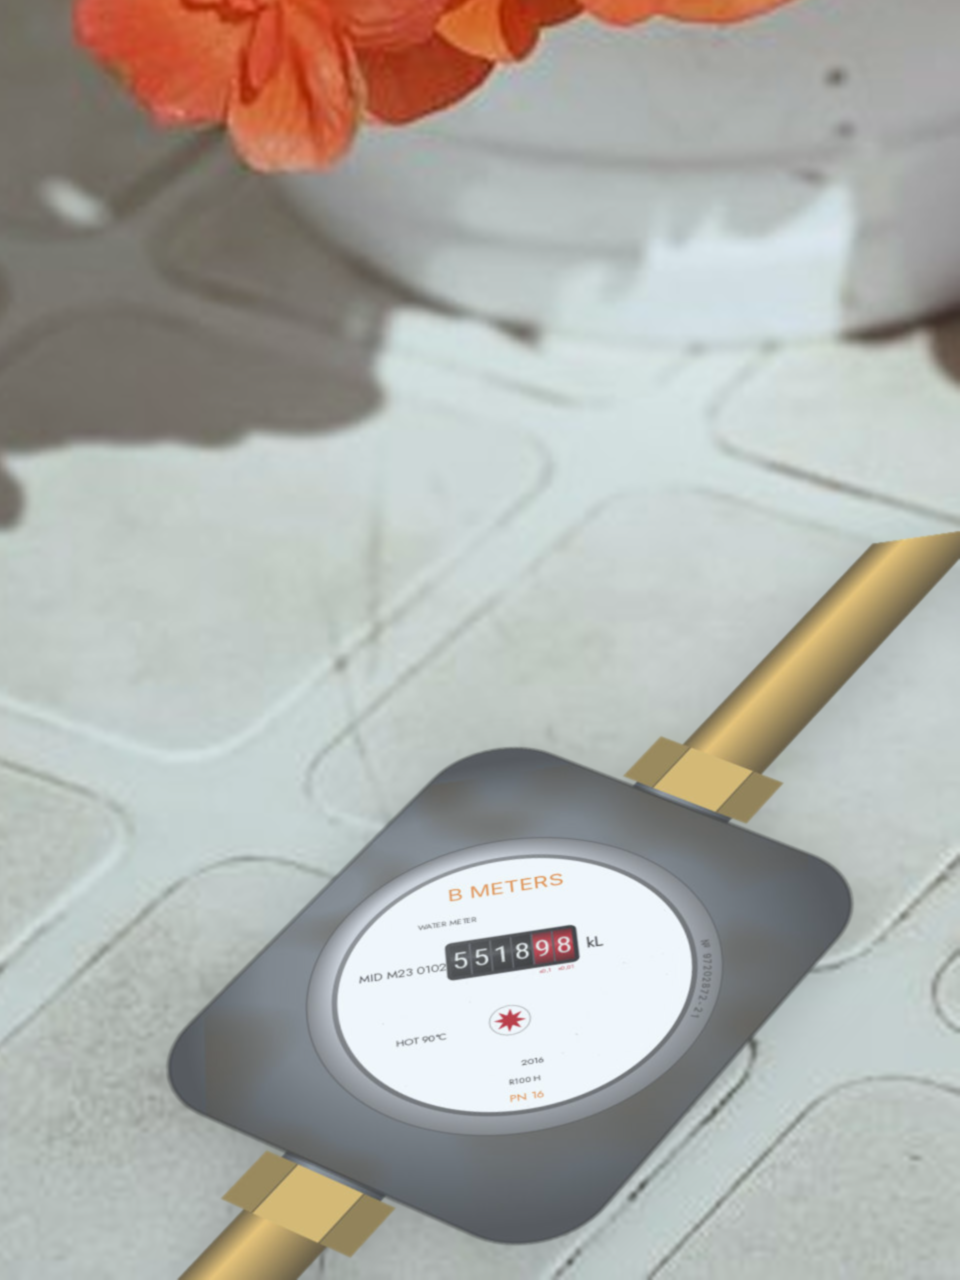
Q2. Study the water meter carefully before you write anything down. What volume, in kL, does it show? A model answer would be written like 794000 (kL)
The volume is 5518.98 (kL)
